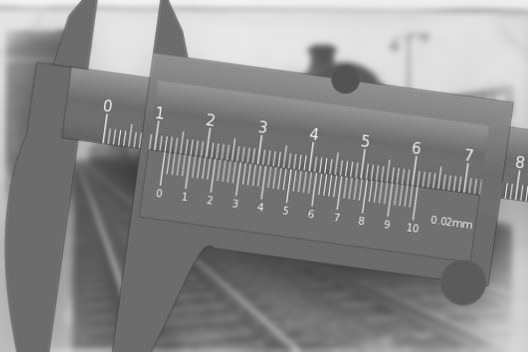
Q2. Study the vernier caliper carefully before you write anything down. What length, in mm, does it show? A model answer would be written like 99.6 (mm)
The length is 12.0 (mm)
